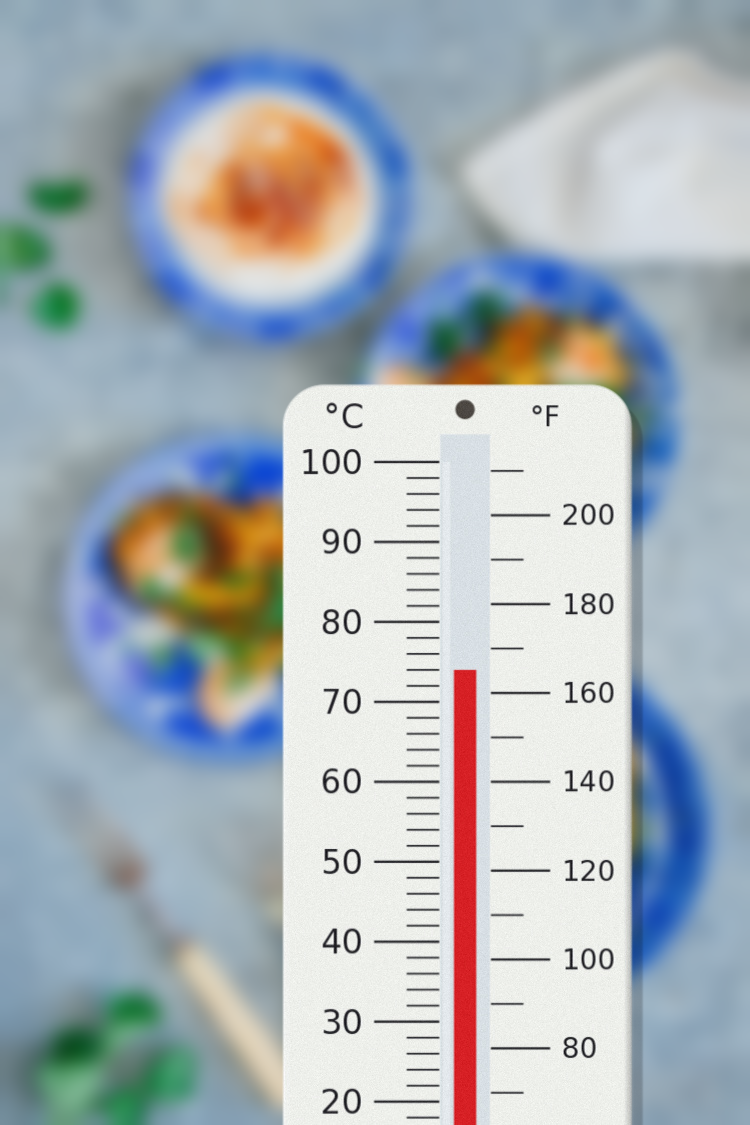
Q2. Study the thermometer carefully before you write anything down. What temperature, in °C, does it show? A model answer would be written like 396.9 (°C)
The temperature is 74 (°C)
